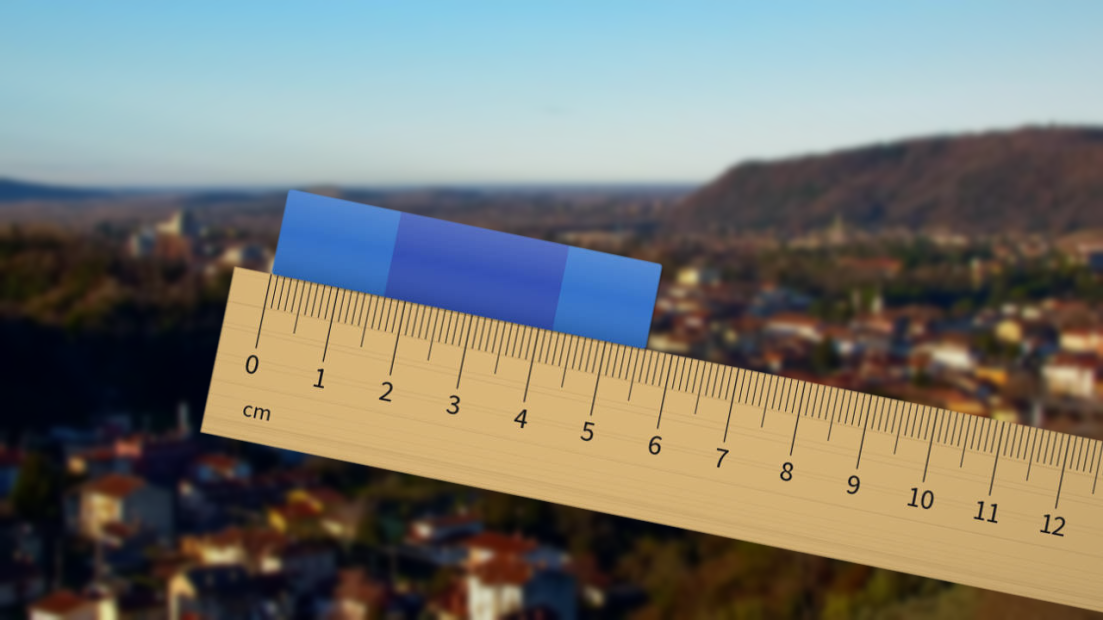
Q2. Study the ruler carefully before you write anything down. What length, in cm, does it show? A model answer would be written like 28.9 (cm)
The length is 5.6 (cm)
